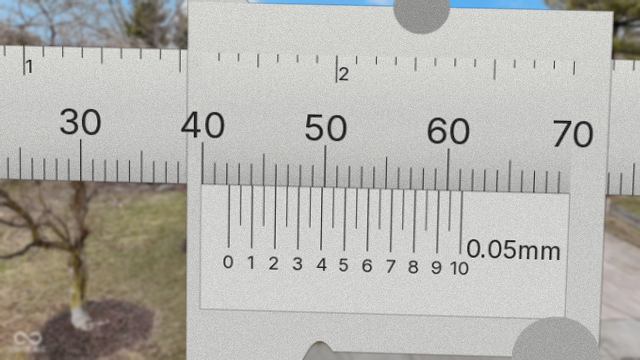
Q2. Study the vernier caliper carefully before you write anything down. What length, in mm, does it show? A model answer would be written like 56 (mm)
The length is 42.2 (mm)
